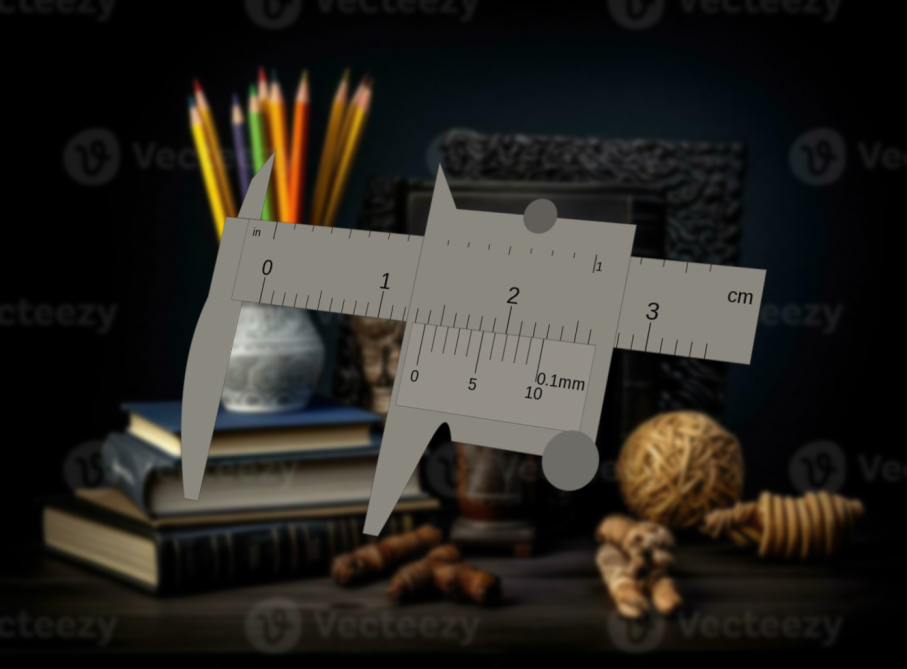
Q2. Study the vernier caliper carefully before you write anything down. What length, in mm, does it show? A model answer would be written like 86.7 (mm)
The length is 13.8 (mm)
